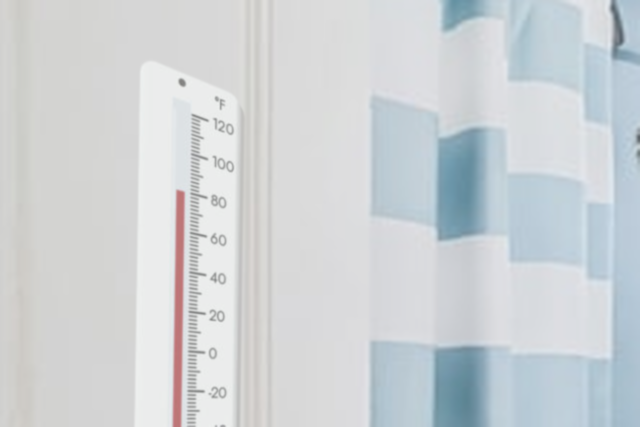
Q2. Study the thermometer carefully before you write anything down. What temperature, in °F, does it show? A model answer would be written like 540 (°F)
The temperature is 80 (°F)
